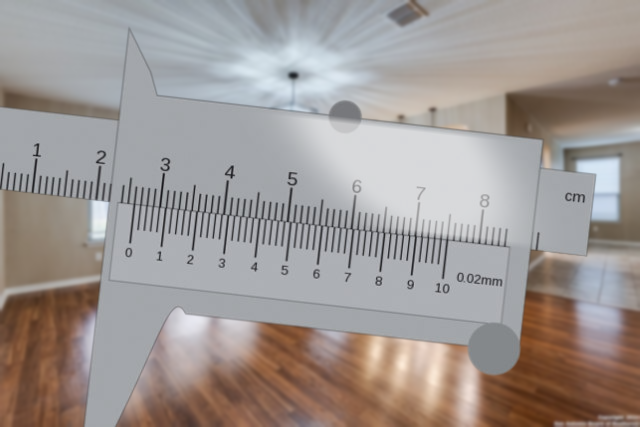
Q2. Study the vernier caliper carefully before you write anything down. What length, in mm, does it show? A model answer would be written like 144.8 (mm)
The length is 26.0 (mm)
